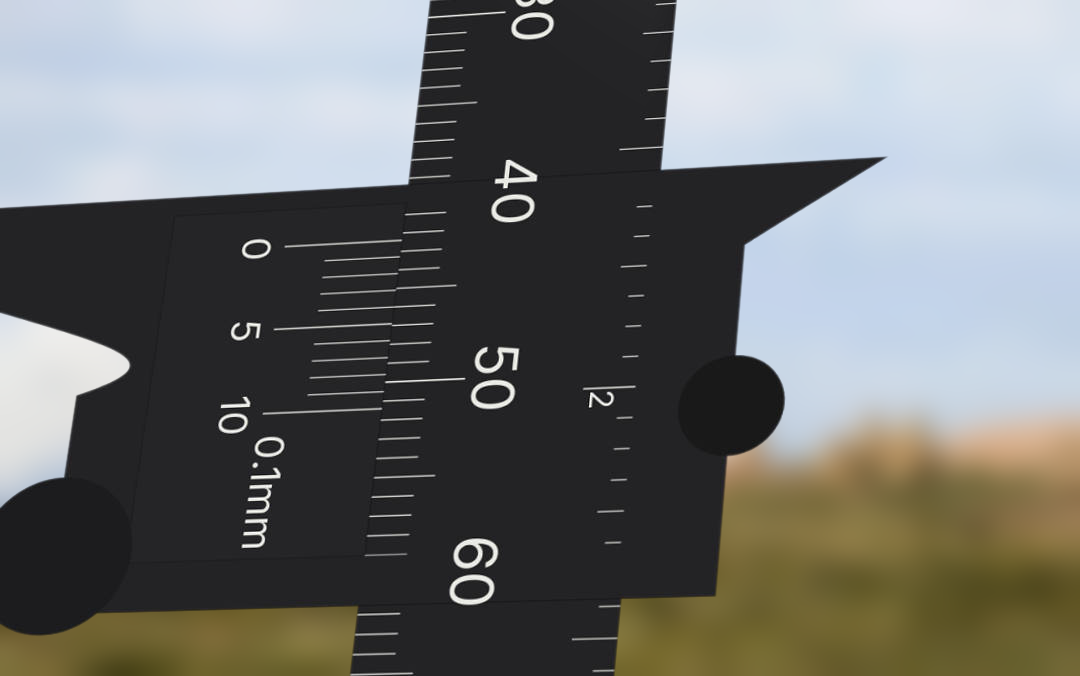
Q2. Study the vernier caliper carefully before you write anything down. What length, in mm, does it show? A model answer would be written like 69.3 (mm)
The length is 42.4 (mm)
